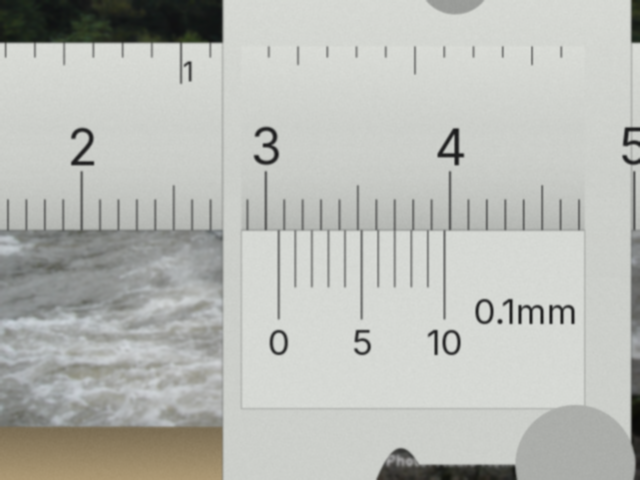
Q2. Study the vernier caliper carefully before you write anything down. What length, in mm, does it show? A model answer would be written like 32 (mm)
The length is 30.7 (mm)
